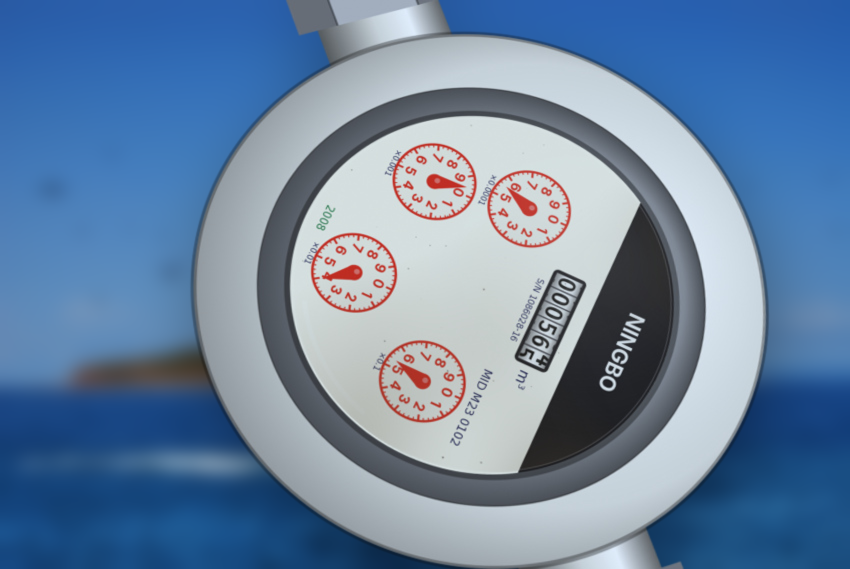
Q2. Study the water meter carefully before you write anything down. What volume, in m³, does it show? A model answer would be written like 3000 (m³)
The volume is 564.5395 (m³)
